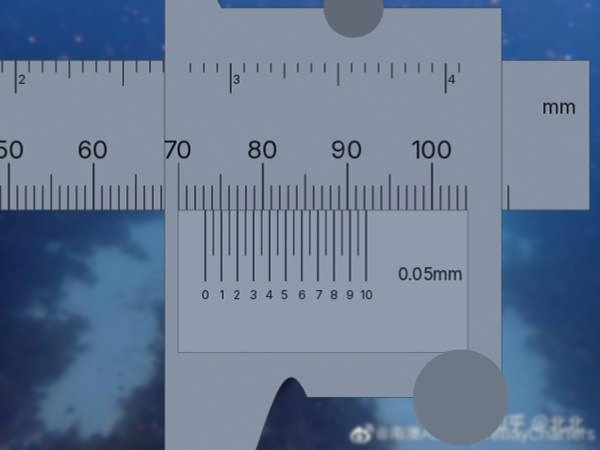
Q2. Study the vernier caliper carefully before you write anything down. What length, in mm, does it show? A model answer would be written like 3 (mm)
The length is 73.2 (mm)
